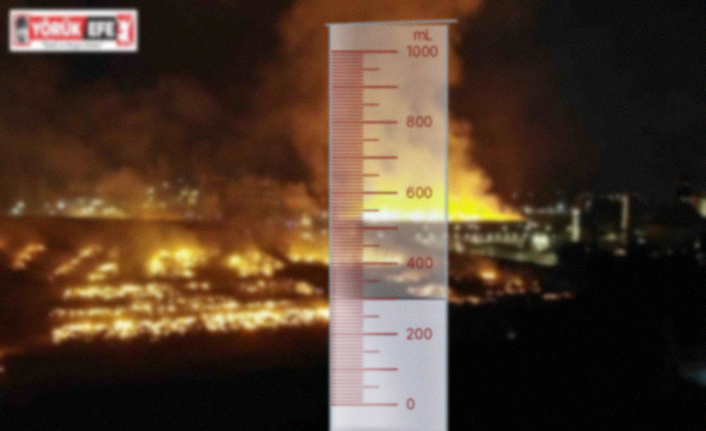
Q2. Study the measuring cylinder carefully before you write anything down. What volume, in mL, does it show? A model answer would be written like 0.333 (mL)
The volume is 300 (mL)
